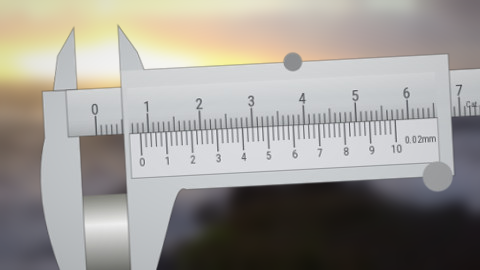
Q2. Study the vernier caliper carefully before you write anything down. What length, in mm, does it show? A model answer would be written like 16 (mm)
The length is 8.5 (mm)
